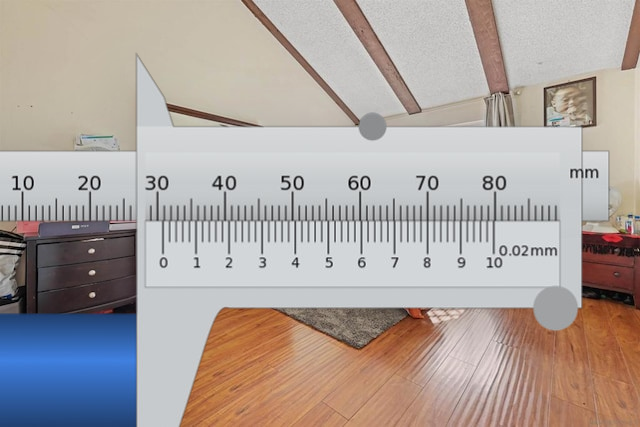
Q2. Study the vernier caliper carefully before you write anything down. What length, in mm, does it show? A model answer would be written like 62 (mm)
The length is 30.8 (mm)
